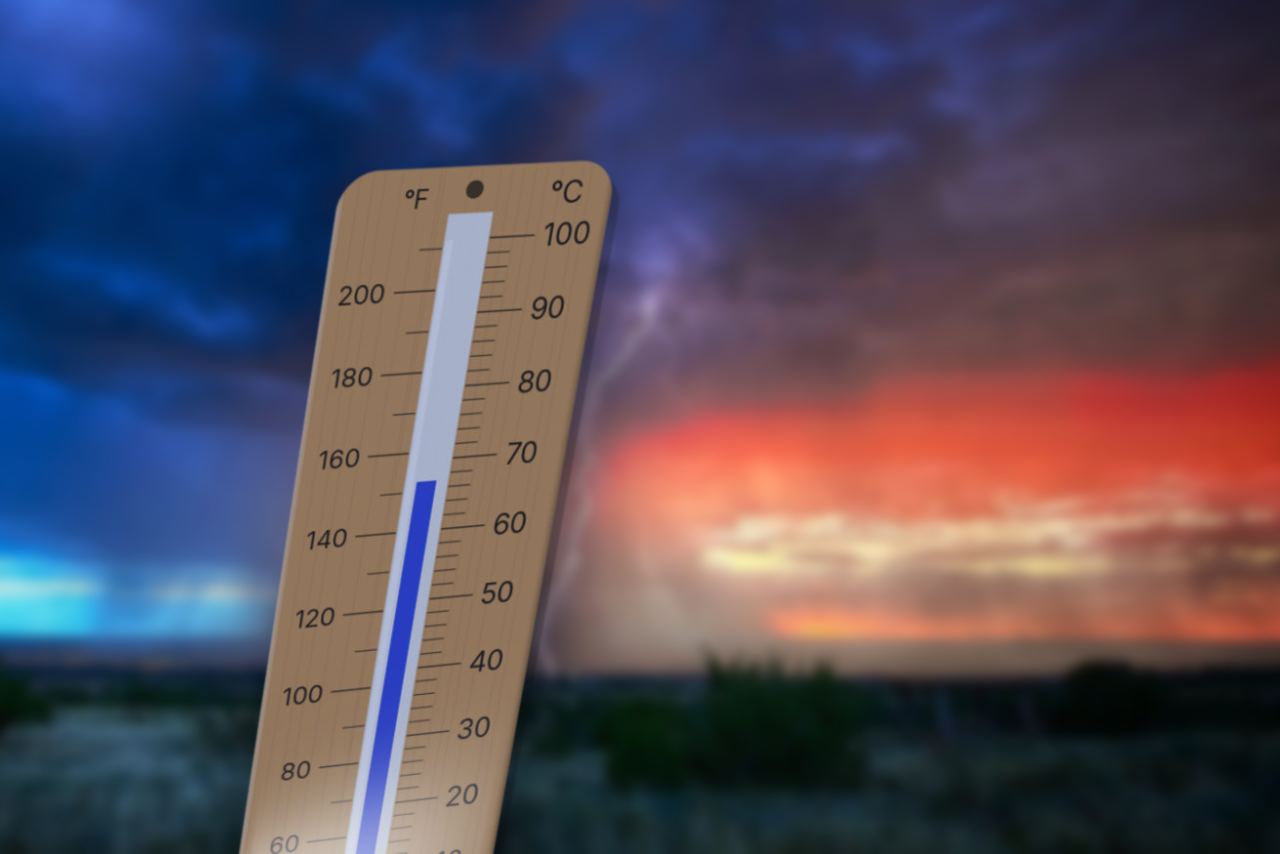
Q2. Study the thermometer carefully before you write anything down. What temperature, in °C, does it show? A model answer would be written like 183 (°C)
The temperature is 67 (°C)
